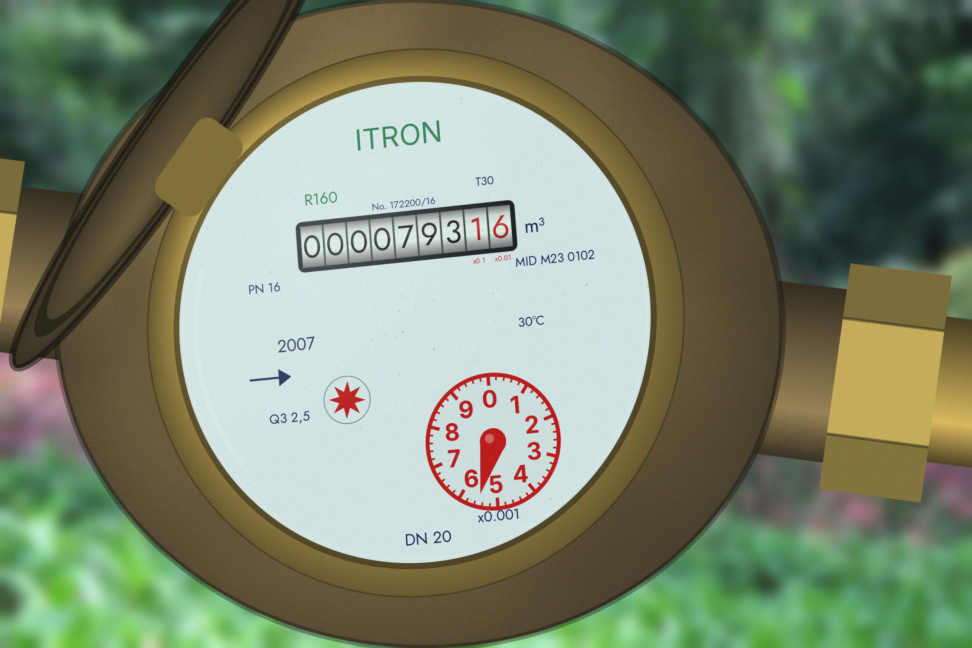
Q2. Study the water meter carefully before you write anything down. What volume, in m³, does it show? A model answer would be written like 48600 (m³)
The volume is 793.165 (m³)
